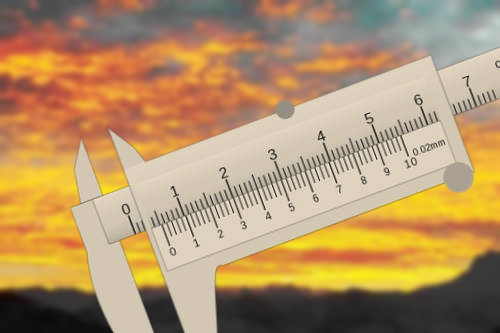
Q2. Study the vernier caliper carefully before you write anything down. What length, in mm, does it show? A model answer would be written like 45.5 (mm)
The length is 5.4 (mm)
